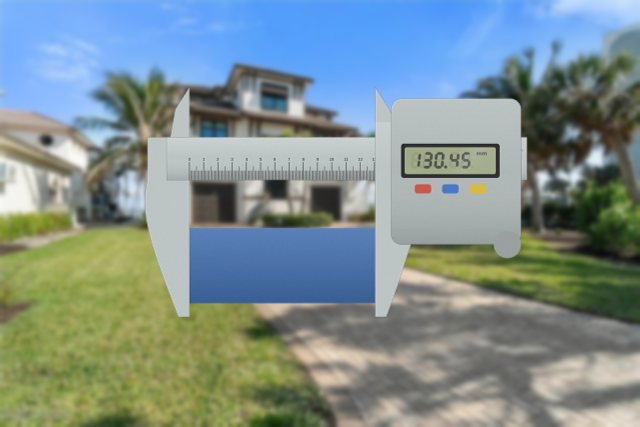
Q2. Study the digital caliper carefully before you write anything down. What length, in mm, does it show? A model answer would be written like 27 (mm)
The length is 130.45 (mm)
